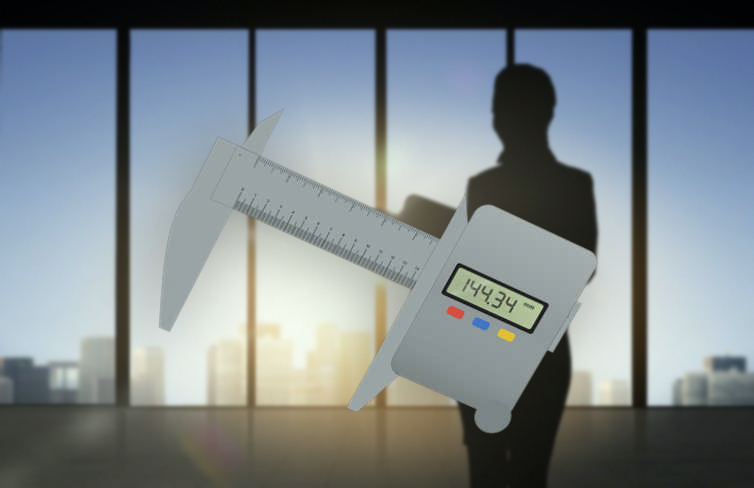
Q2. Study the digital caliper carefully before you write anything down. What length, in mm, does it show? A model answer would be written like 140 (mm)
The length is 144.34 (mm)
